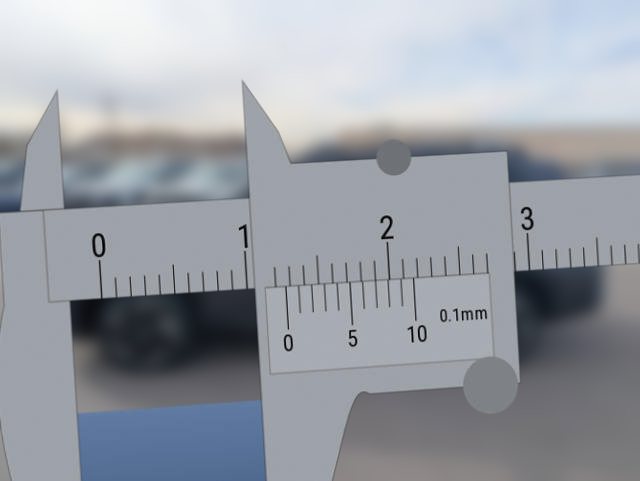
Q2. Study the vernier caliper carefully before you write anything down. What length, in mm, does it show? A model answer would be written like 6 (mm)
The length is 12.7 (mm)
